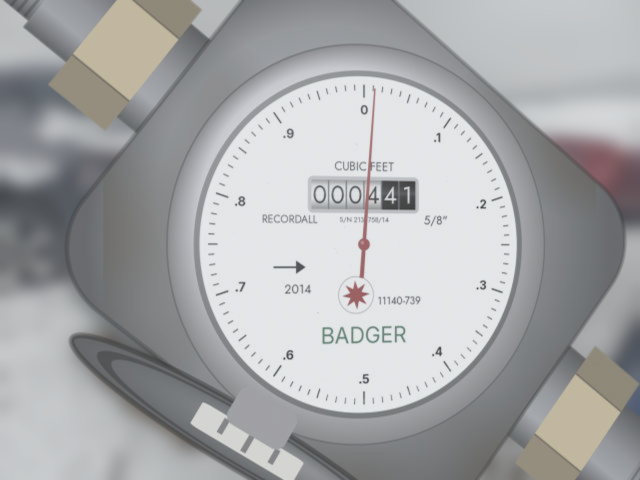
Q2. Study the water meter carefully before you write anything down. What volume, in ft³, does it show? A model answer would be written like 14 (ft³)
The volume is 441.01 (ft³)
